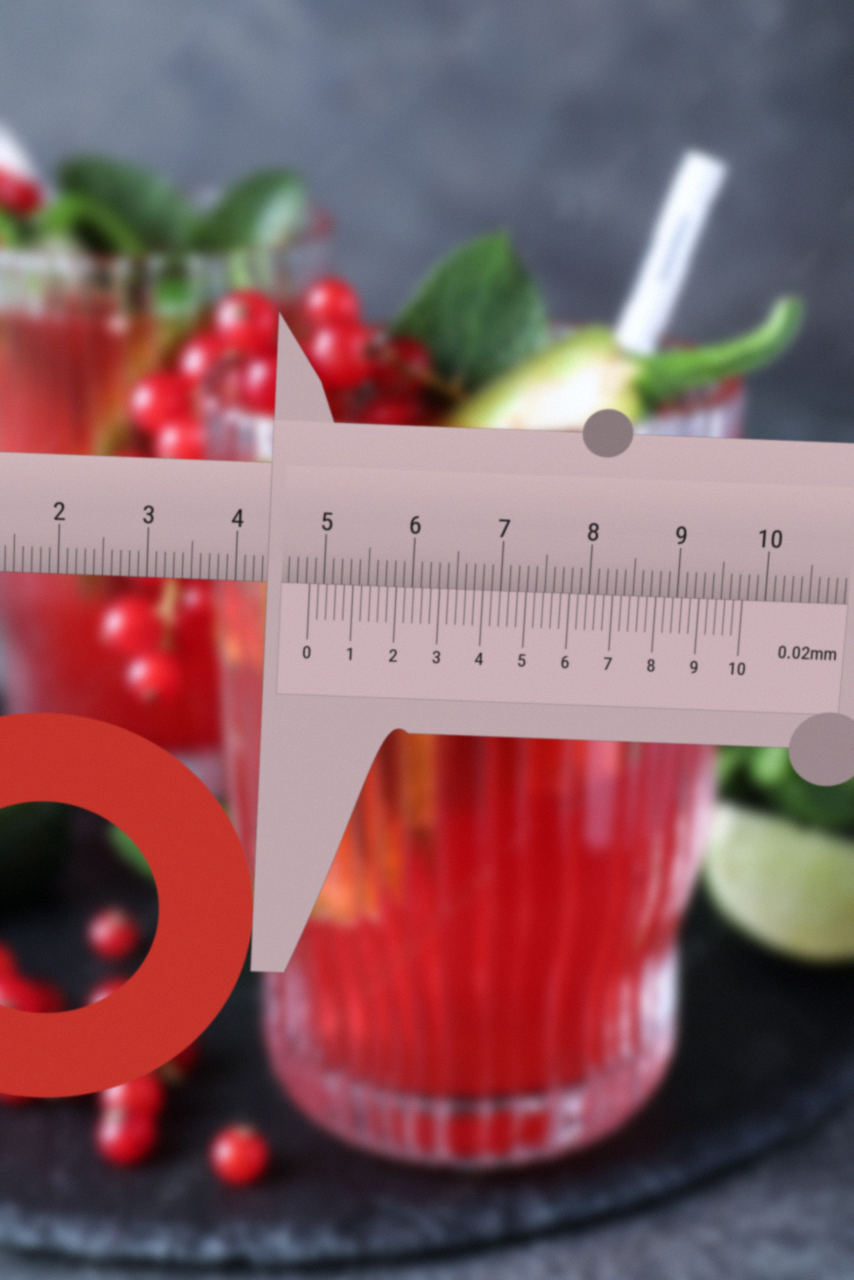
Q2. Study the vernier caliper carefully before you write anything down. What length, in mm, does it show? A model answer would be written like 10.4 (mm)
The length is 48.4 (mm)
